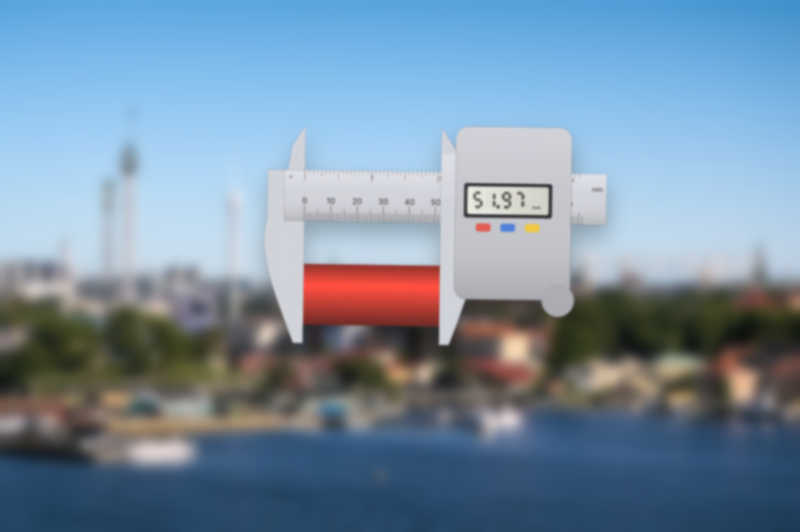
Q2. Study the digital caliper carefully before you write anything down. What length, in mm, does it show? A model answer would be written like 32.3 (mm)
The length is 51.97 (mm)
